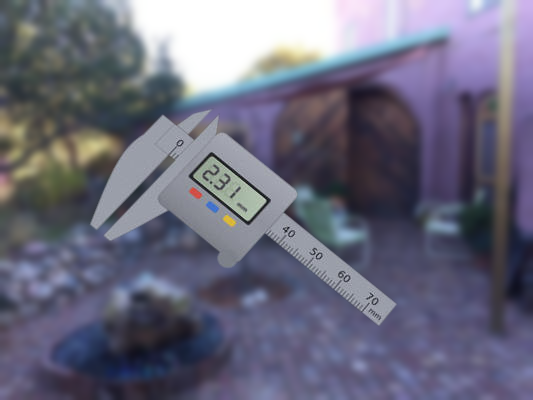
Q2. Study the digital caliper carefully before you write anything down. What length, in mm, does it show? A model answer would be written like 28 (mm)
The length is 2.31 (mm)
